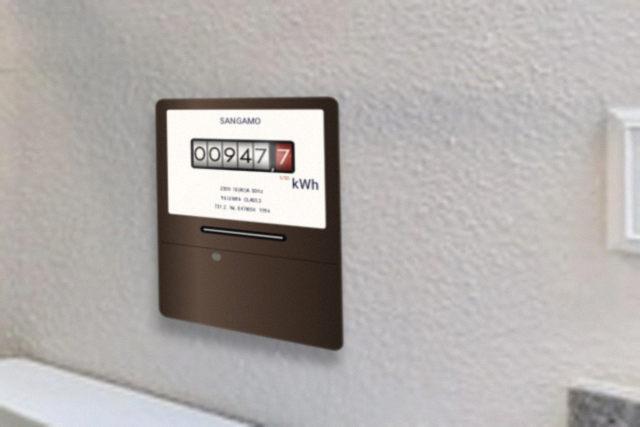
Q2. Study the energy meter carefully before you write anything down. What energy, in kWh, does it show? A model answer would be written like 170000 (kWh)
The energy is 947.7 (kWh)
